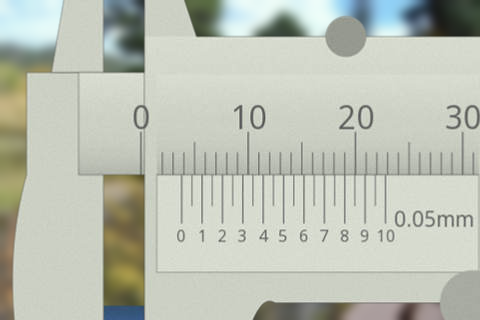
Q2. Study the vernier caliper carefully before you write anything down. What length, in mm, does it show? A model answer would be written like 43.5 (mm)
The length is 3.8 (mm)
